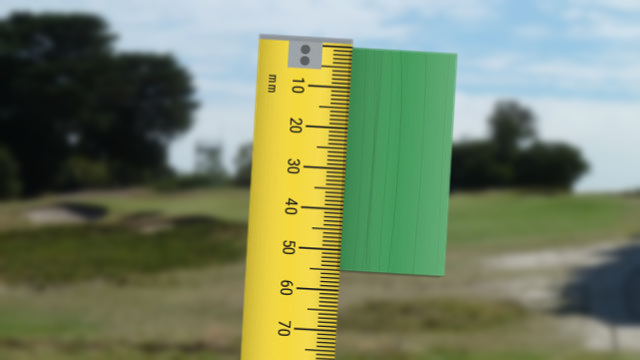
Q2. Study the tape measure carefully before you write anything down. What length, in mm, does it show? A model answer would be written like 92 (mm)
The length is 55 (mm)
